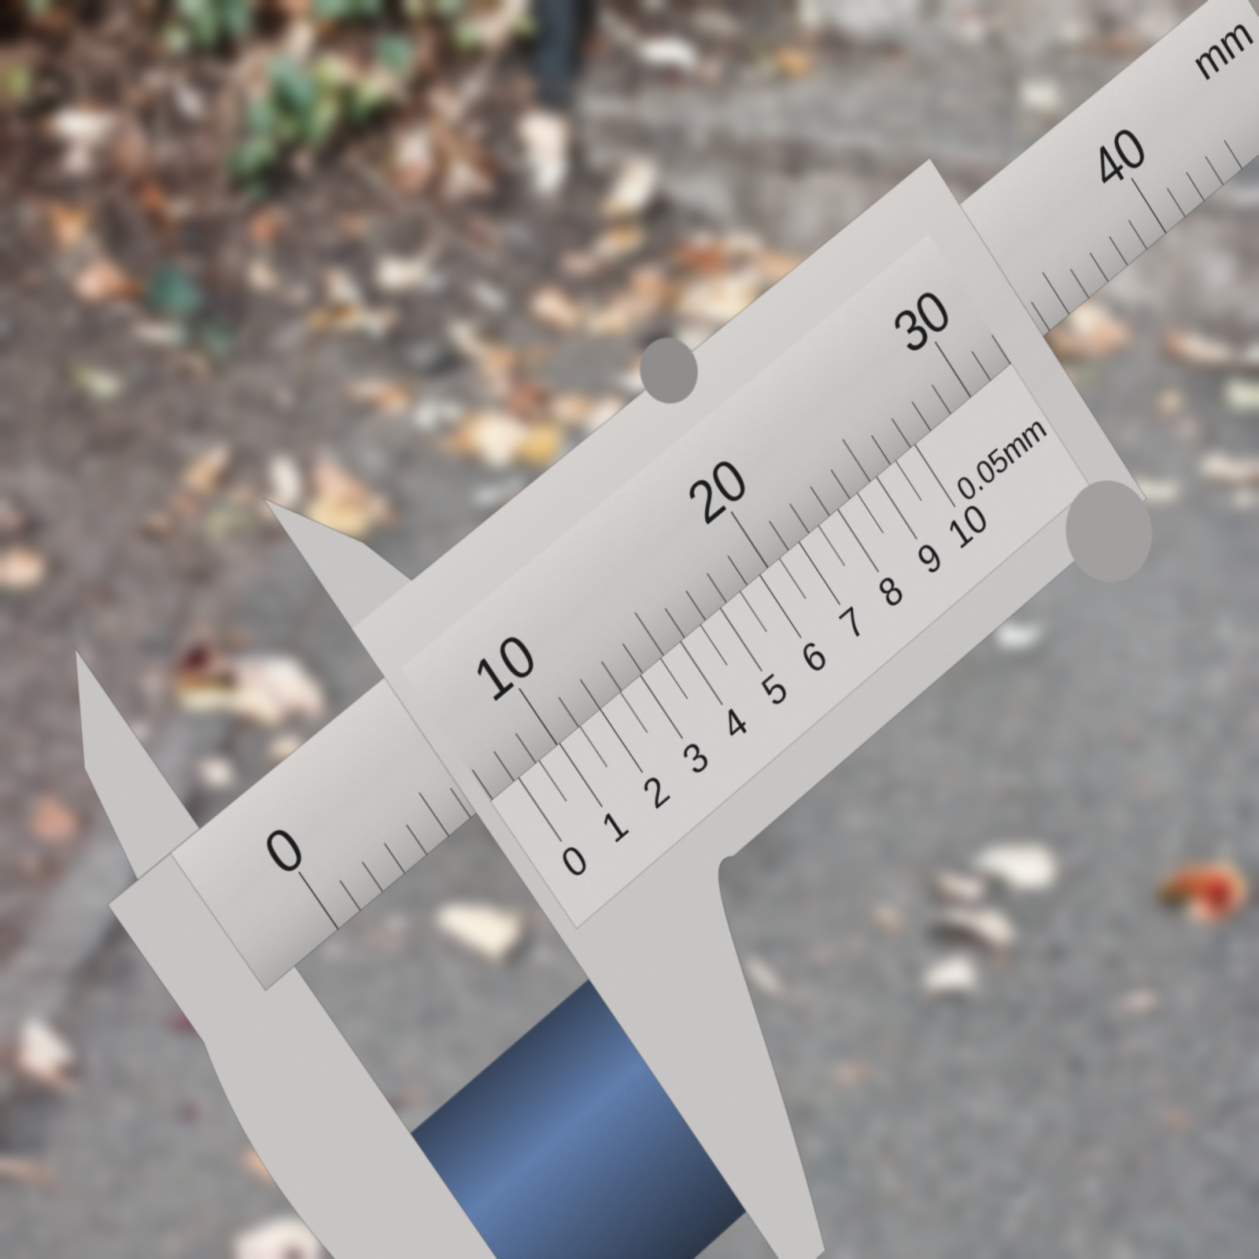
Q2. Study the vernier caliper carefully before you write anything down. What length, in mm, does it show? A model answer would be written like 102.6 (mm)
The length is 8.20 (mm)
